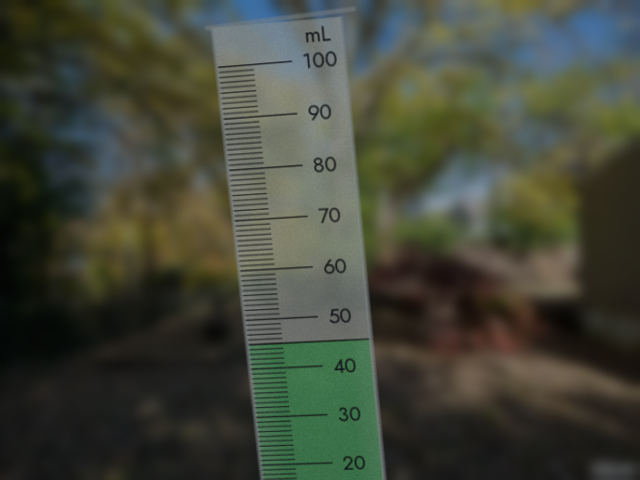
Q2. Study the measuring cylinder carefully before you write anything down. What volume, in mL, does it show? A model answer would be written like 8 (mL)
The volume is 45 (mL)
